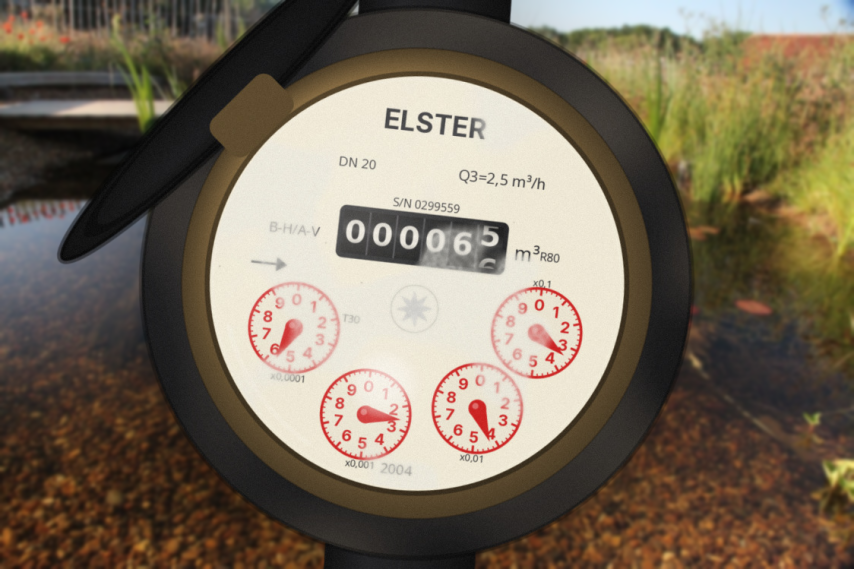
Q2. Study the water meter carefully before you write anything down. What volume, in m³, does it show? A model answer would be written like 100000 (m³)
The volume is 65.3425 (m³)
